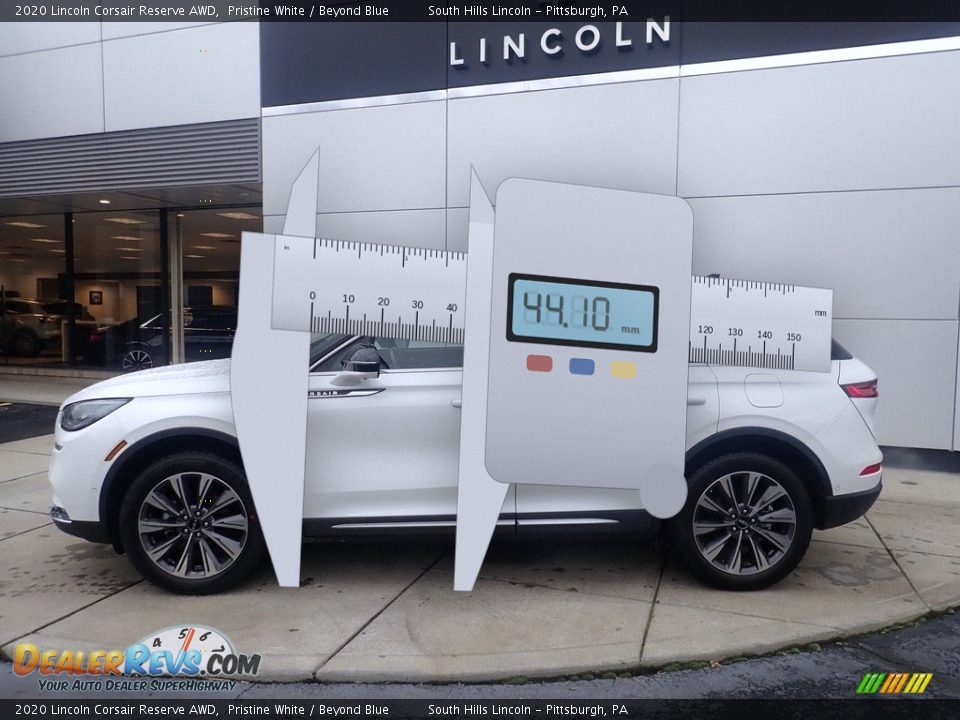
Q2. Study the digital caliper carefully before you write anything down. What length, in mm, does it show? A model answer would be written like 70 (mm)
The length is 44.10 (mm)
